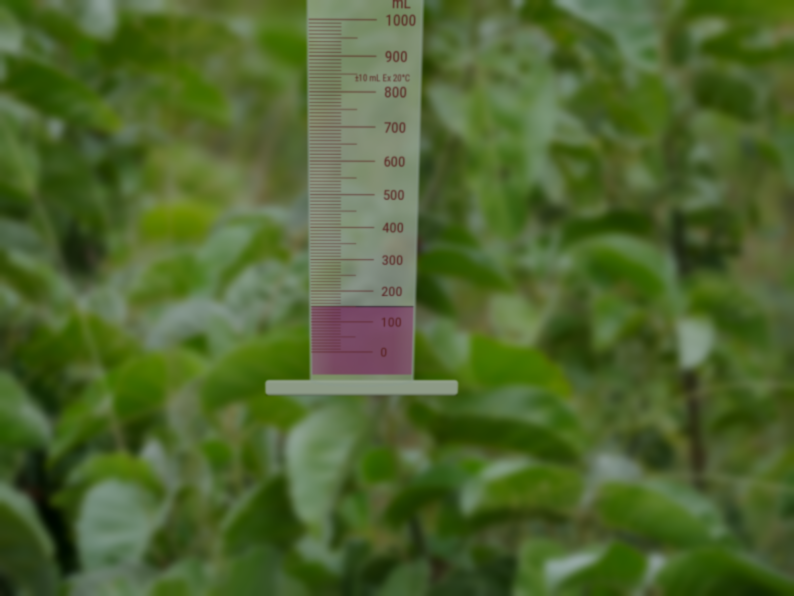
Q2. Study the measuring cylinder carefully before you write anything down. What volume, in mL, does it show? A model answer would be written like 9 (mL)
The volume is 150 (mL)
